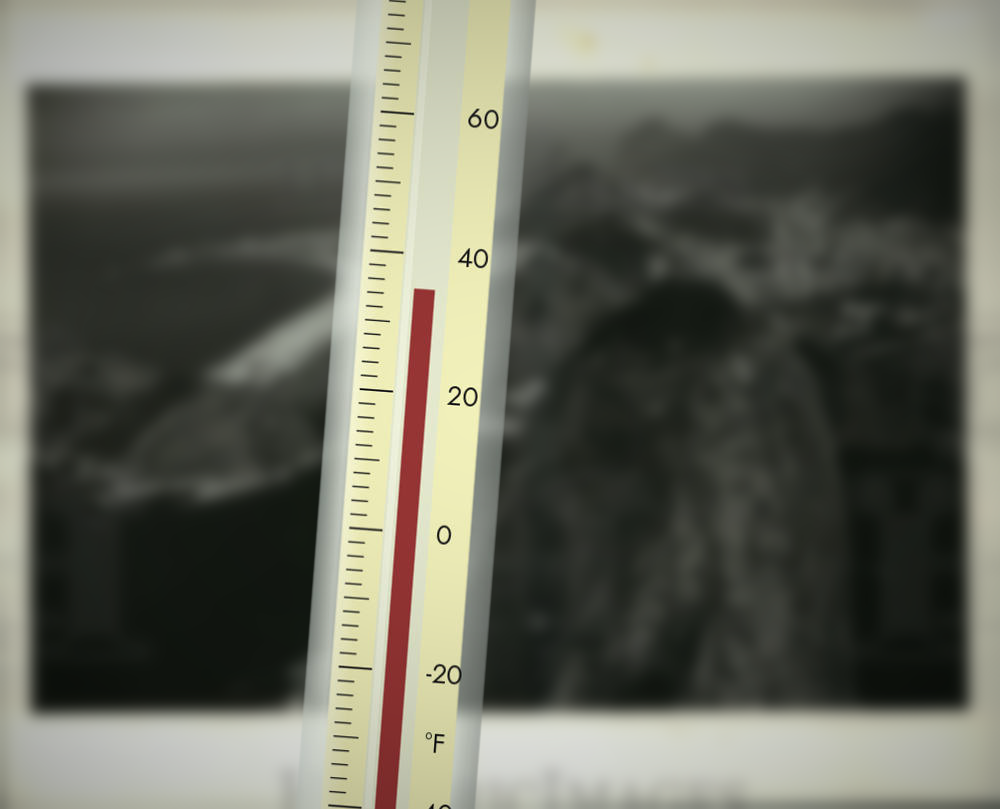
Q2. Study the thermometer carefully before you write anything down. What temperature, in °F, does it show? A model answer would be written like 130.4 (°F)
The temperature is 35 (°F)
